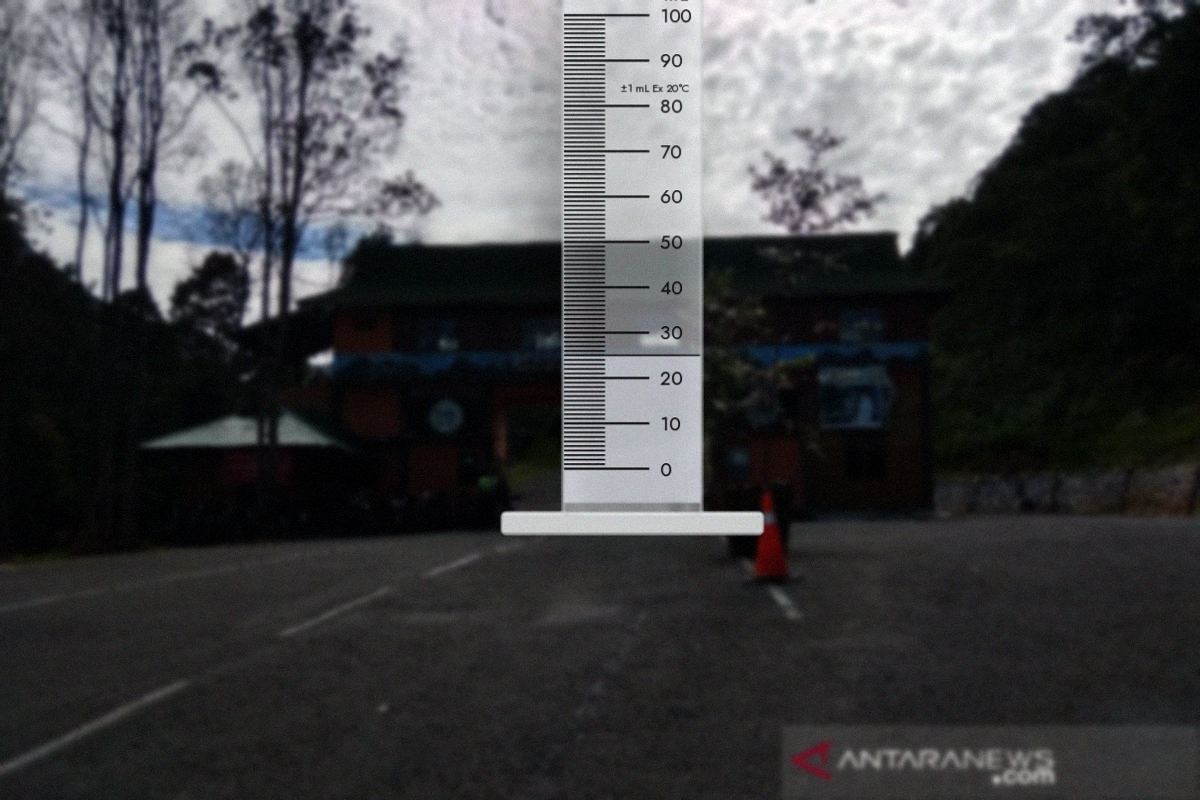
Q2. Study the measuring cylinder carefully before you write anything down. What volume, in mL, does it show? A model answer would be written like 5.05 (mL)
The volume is 25 (mL)
